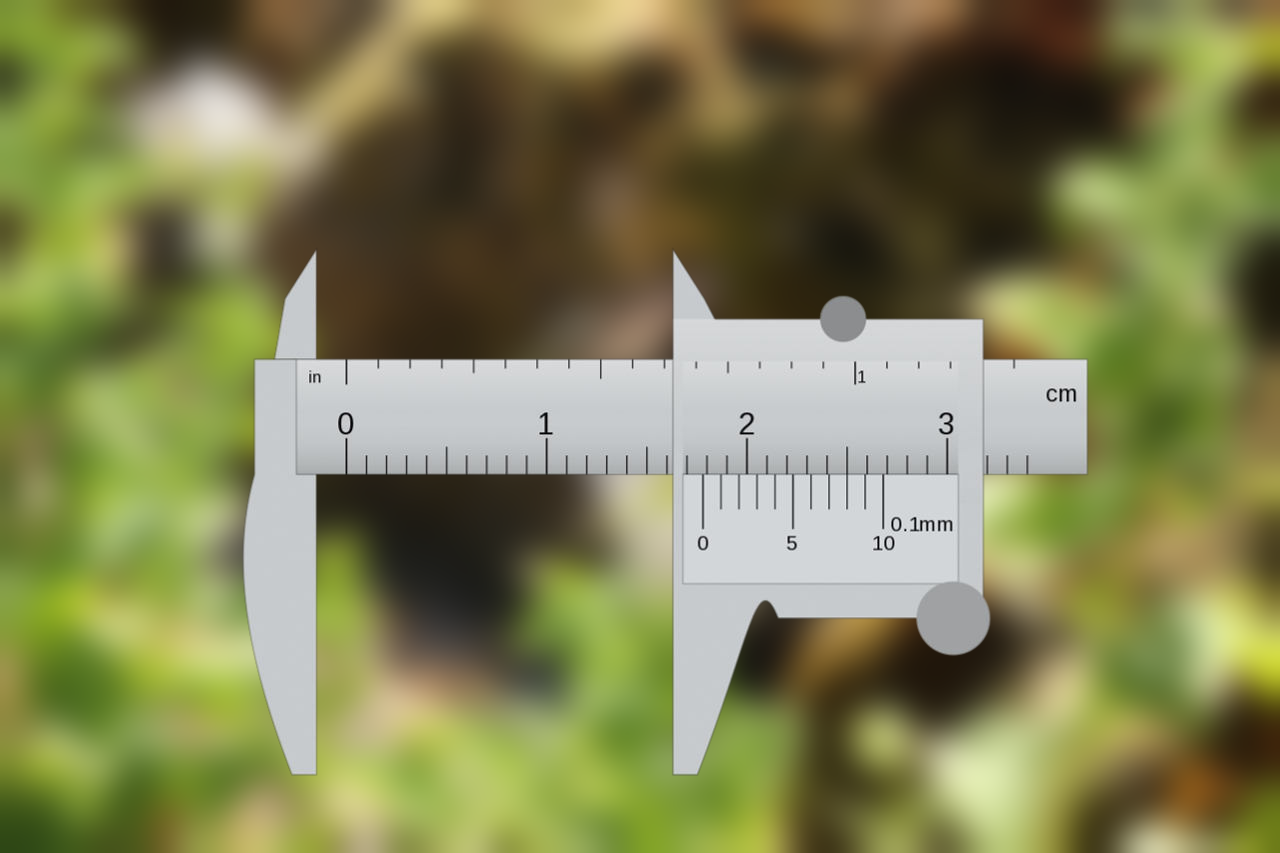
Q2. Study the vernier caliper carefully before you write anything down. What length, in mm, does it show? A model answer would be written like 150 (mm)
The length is 17.8 (mm)
